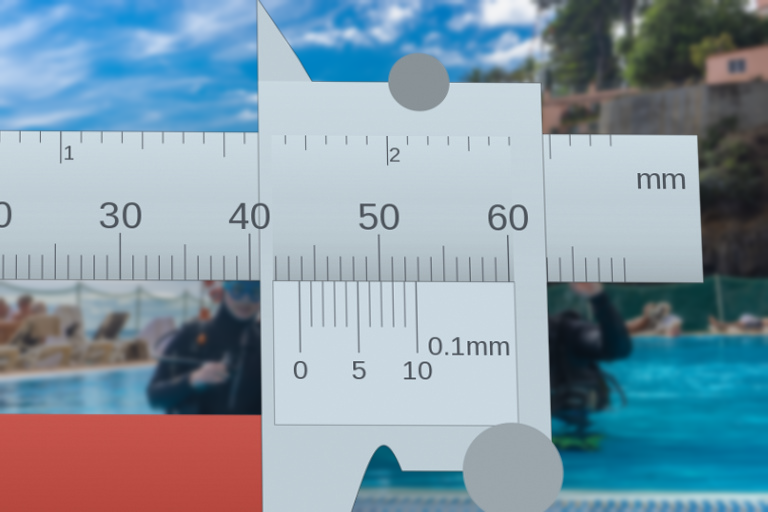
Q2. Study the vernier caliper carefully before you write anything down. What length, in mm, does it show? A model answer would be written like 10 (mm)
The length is 43.8 (mm)
